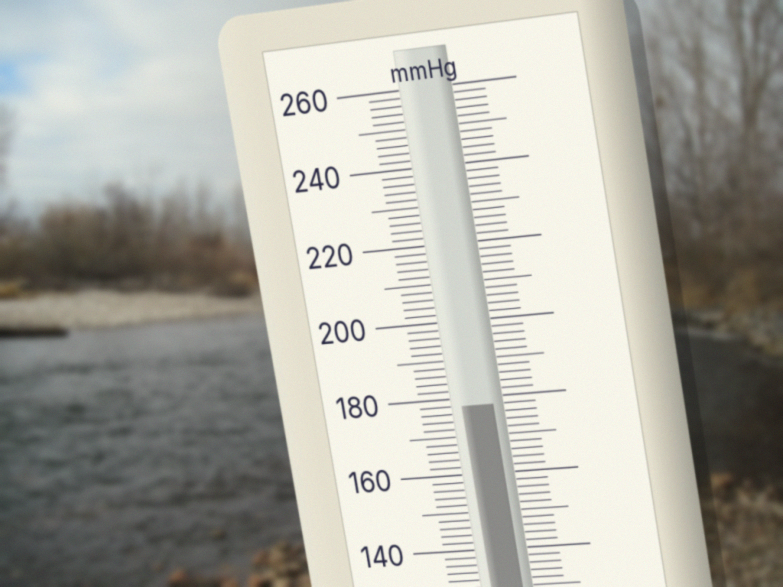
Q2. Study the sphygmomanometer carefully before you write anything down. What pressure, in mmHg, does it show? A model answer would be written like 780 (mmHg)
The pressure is 178 (mmHg)
